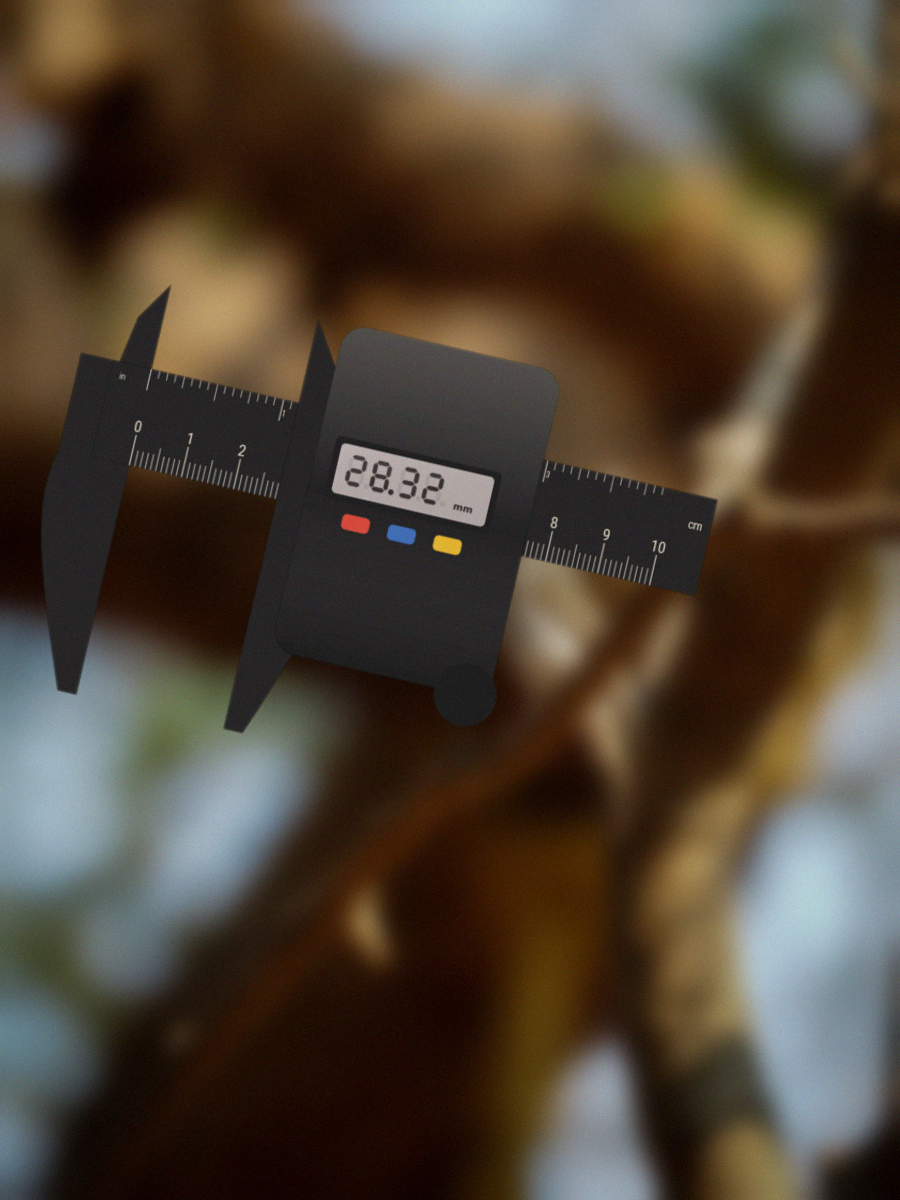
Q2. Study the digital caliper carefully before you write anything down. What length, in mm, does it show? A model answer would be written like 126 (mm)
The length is 28.32 (mm)
